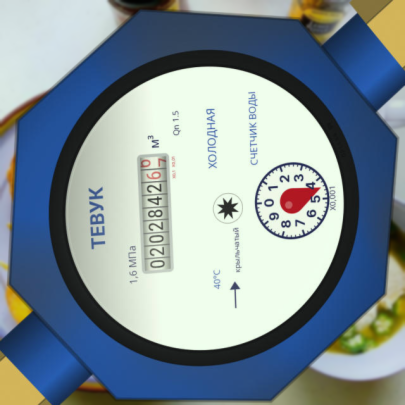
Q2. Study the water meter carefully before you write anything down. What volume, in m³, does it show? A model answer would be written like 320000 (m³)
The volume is 202842.664 (m³)
